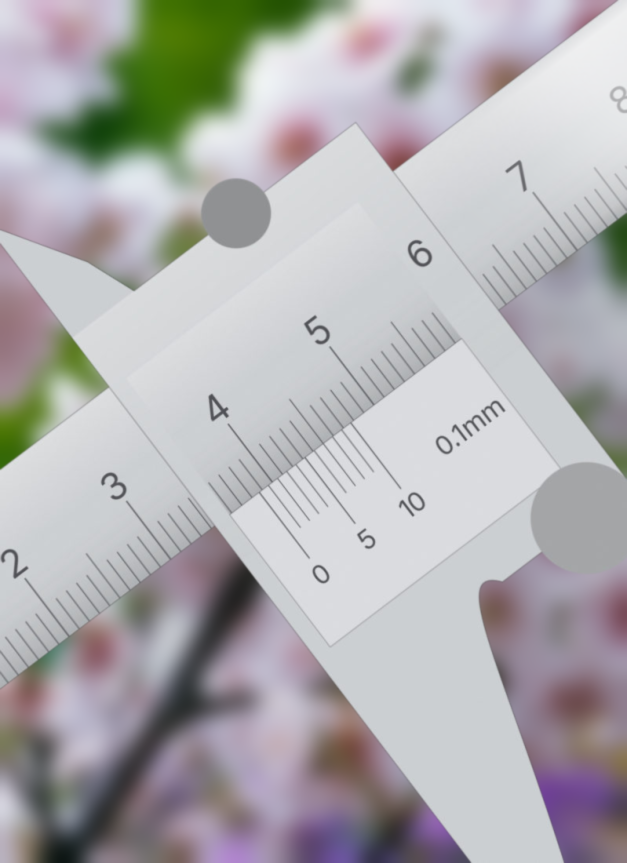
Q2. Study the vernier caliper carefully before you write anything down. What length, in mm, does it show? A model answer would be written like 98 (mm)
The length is 38.7 (mm)
